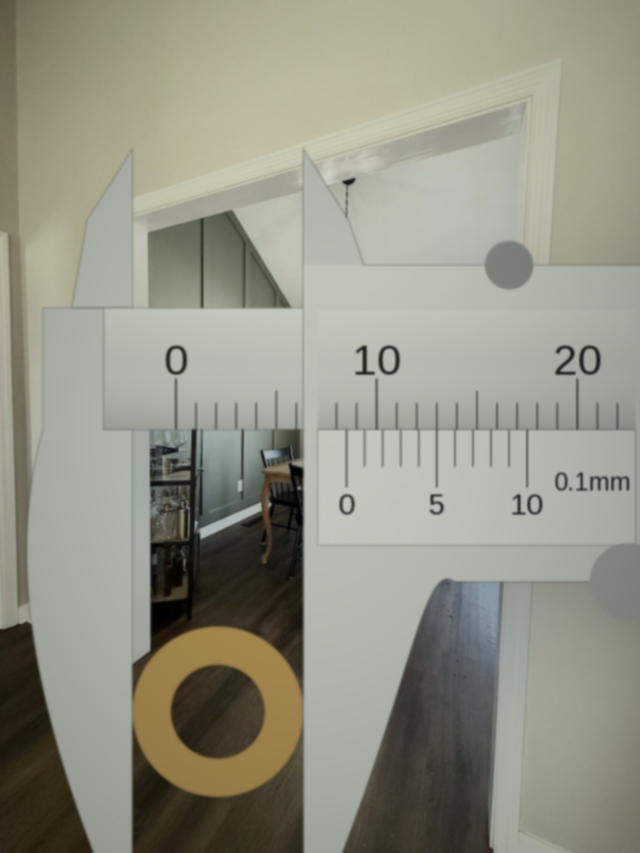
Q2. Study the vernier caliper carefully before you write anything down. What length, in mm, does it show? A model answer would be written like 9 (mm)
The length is 8.5 (mm)
